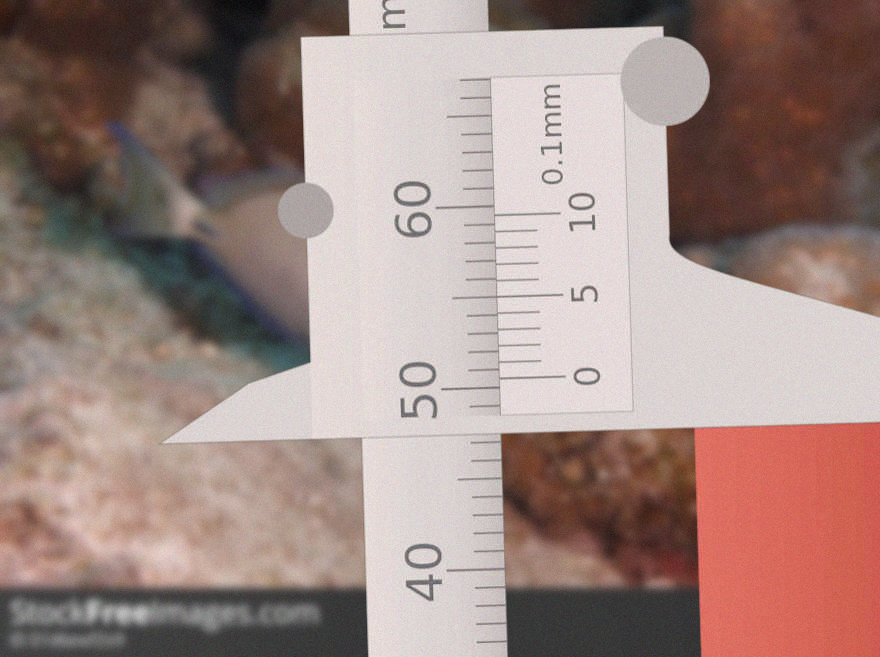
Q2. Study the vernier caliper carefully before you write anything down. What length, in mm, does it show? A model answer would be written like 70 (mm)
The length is 50.5 (mm)
